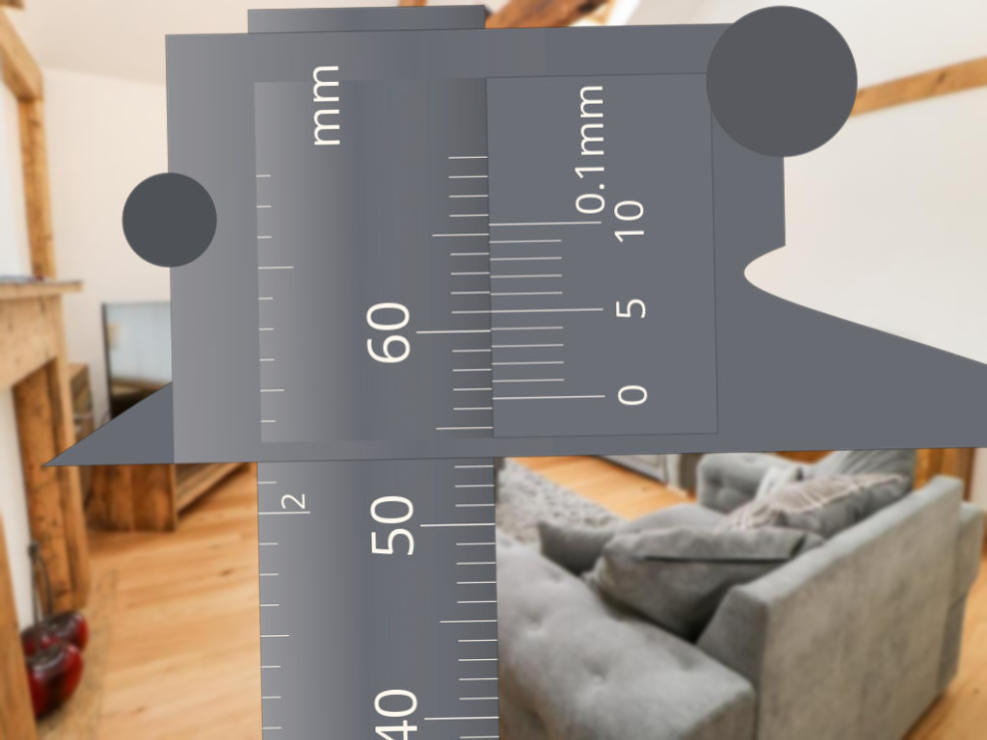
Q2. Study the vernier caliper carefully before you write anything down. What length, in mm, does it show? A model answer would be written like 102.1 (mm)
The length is 56.5 (mm)
